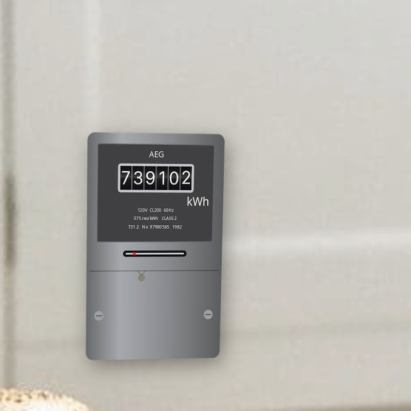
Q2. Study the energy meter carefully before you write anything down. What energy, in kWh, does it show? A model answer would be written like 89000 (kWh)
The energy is 739102 (kWh)
